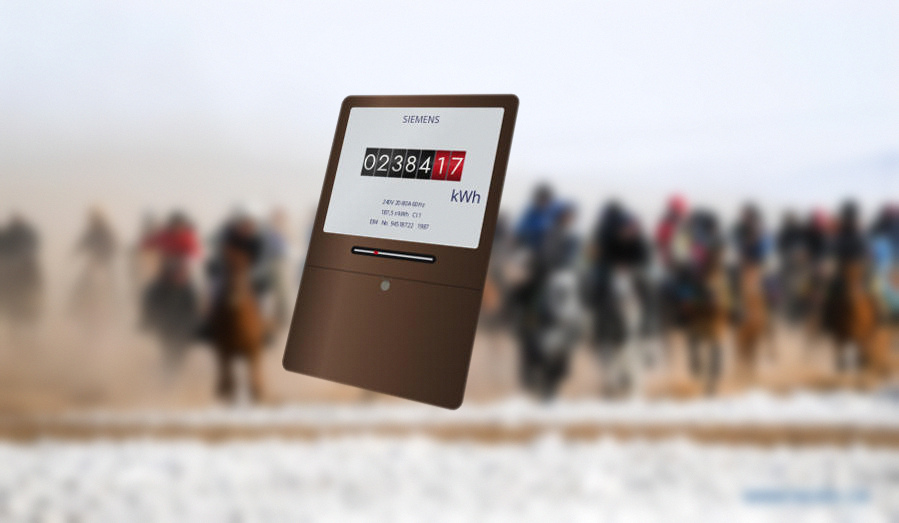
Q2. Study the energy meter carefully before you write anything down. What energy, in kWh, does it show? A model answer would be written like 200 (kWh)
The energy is 2384.17 (kWh)
